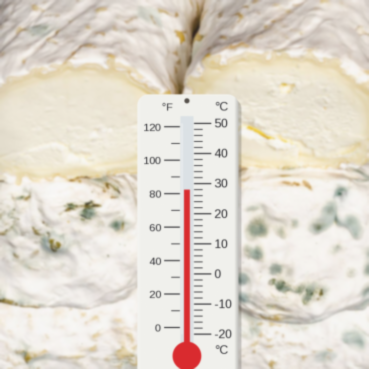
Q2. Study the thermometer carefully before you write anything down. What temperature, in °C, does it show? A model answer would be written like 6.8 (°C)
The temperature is 28 (°C)
